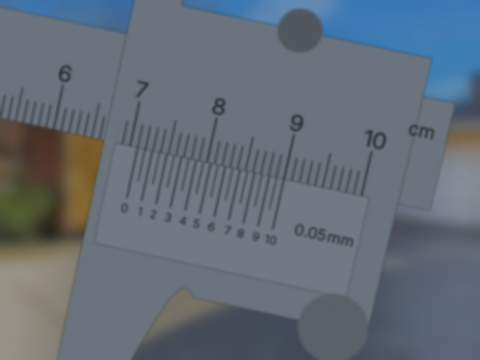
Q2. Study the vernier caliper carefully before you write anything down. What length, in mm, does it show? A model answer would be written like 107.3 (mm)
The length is 71.0 (mm)
